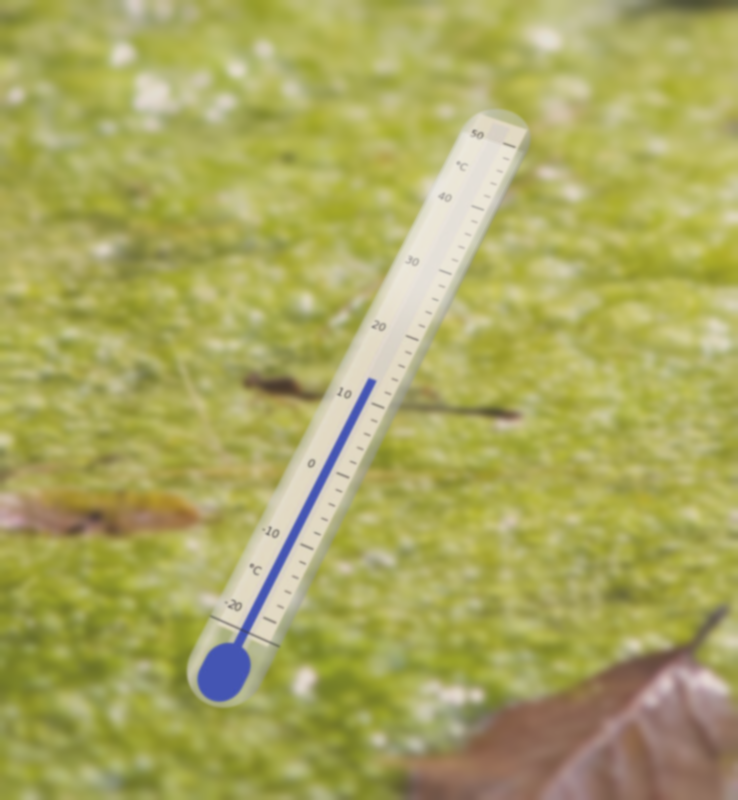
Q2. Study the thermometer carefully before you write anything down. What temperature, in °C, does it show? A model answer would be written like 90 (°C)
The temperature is 13 (°C)
